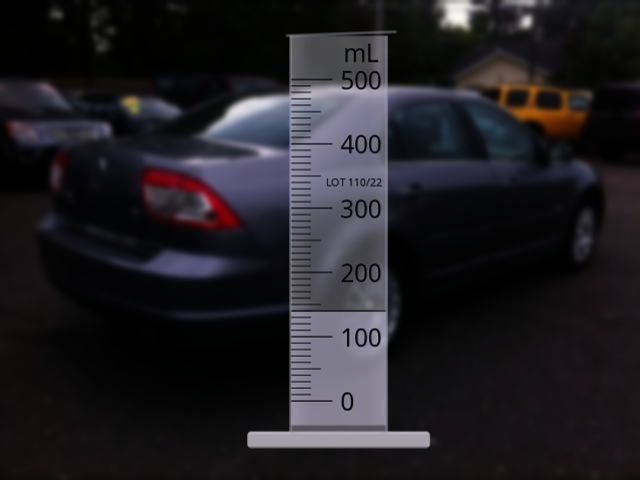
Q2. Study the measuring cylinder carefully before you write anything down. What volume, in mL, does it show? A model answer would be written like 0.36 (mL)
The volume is 140 (mL)
